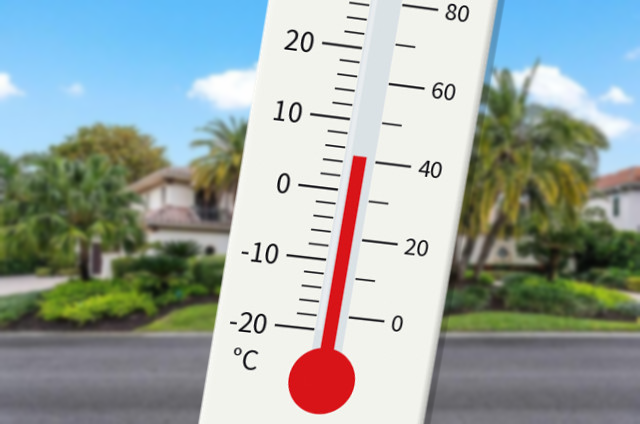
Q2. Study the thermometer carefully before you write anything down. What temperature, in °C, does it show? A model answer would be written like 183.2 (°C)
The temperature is 5 (°C)
